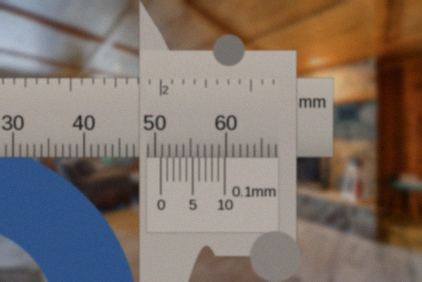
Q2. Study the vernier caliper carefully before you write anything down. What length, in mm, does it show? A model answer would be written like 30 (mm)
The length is 50.8 (mm)
